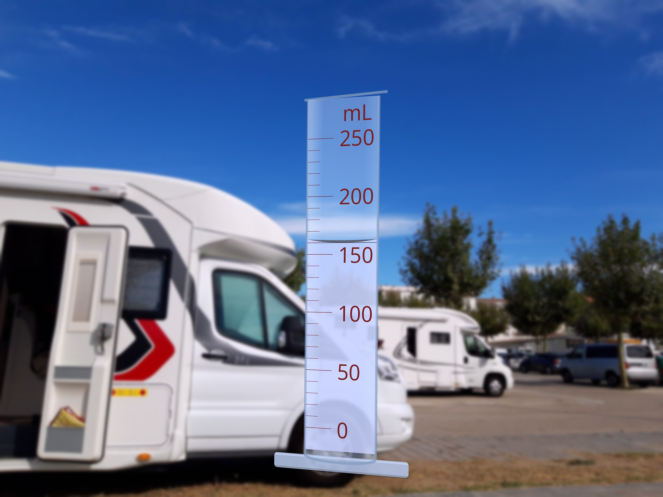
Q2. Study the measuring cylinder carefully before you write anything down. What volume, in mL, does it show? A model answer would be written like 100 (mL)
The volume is 160 (mL)
